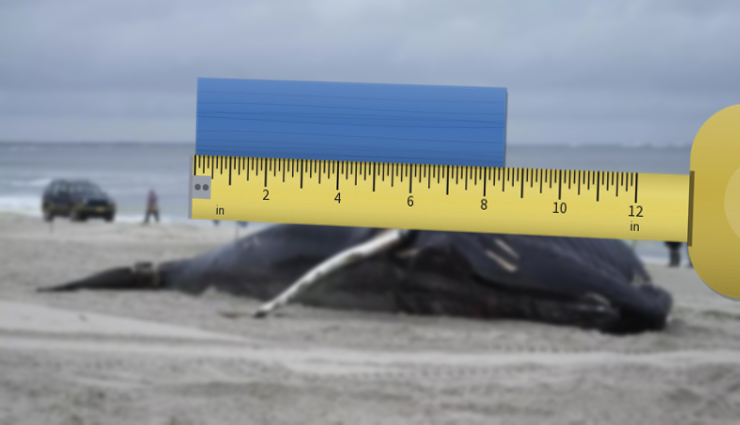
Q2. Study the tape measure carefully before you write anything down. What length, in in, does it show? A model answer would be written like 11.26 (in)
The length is 8.5 (in)
